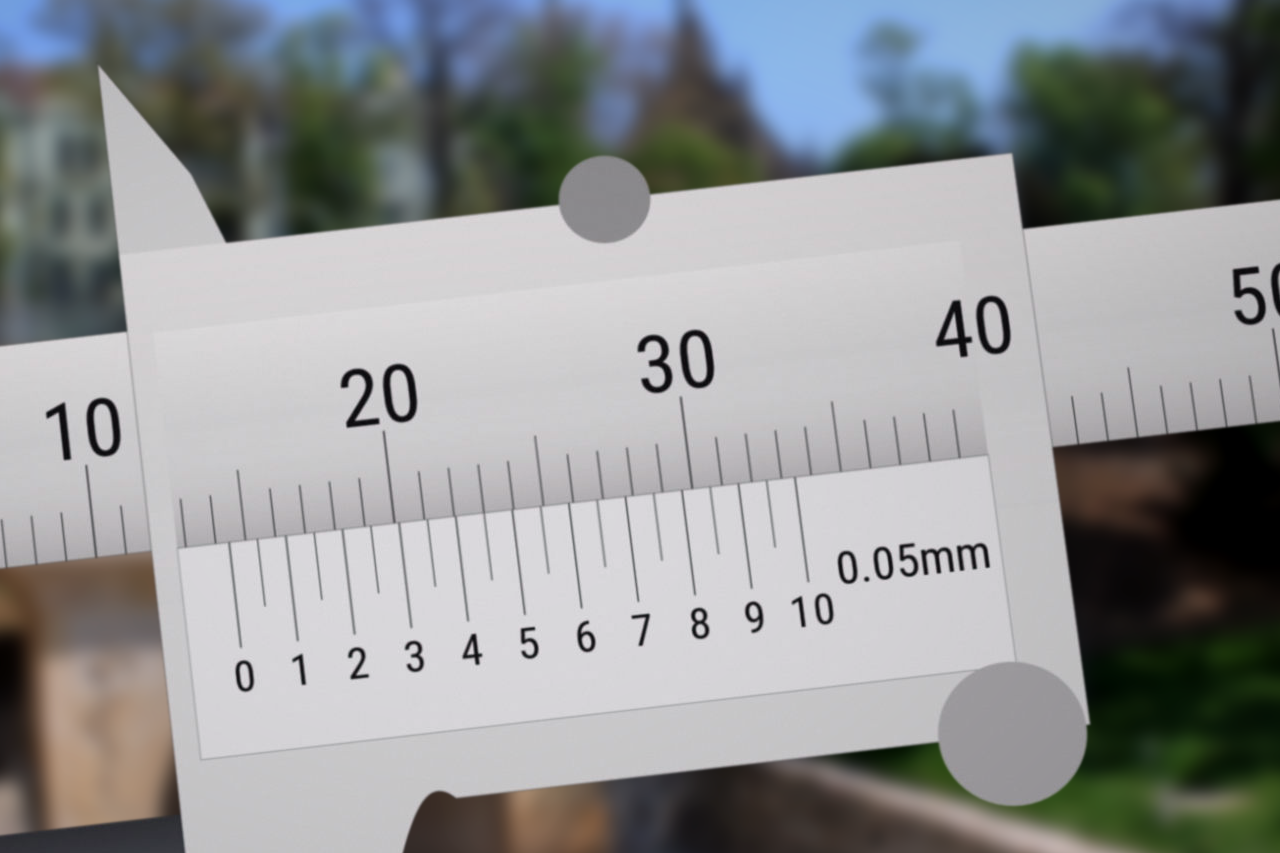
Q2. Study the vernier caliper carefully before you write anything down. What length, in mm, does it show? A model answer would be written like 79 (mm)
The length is 14.45 (mm)
